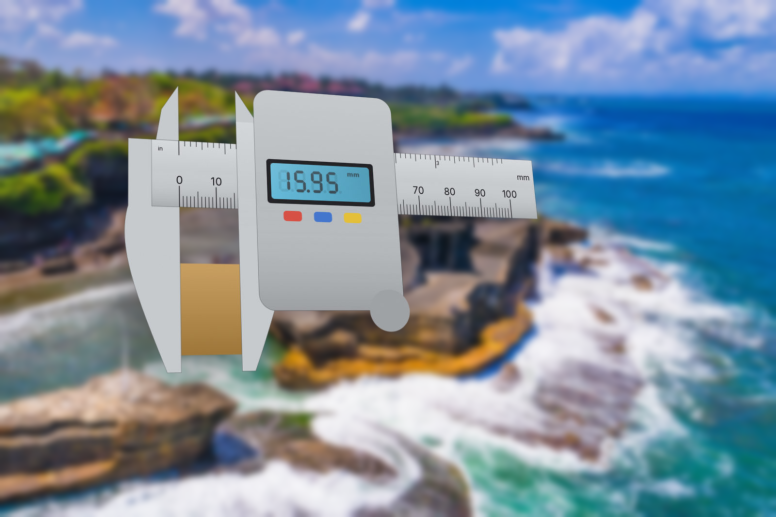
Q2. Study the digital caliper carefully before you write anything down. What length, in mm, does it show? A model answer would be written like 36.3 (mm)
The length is 15.95 (mm)
